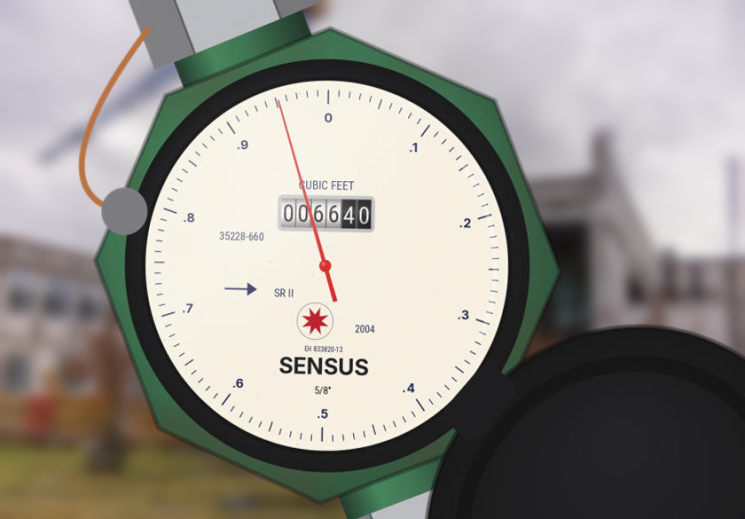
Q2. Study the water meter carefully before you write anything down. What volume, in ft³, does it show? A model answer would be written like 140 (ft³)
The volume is 6639.95 (ft³)
